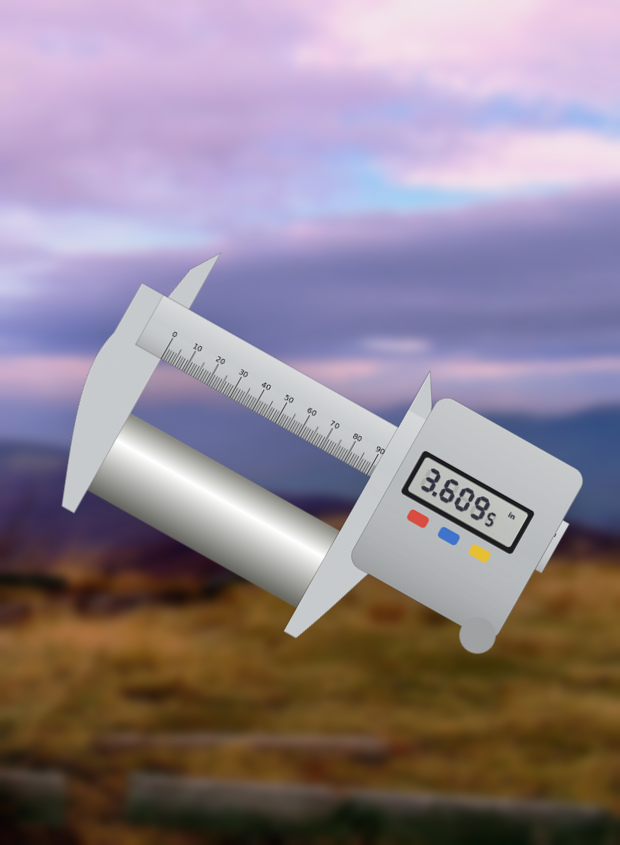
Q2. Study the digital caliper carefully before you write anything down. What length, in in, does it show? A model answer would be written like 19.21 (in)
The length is 3.6095 (in)
